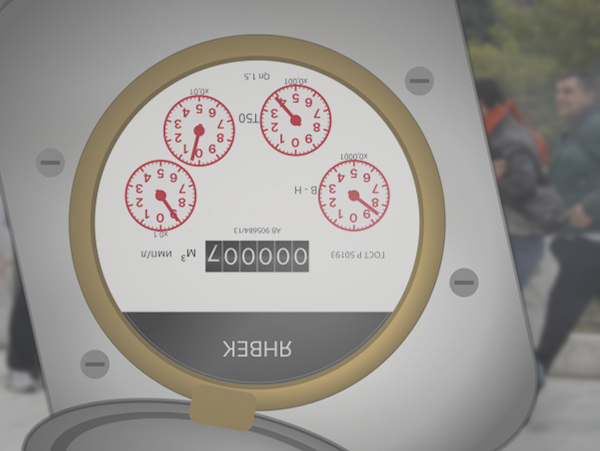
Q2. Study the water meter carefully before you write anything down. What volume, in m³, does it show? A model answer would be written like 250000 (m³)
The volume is 6.9038 (m³)
